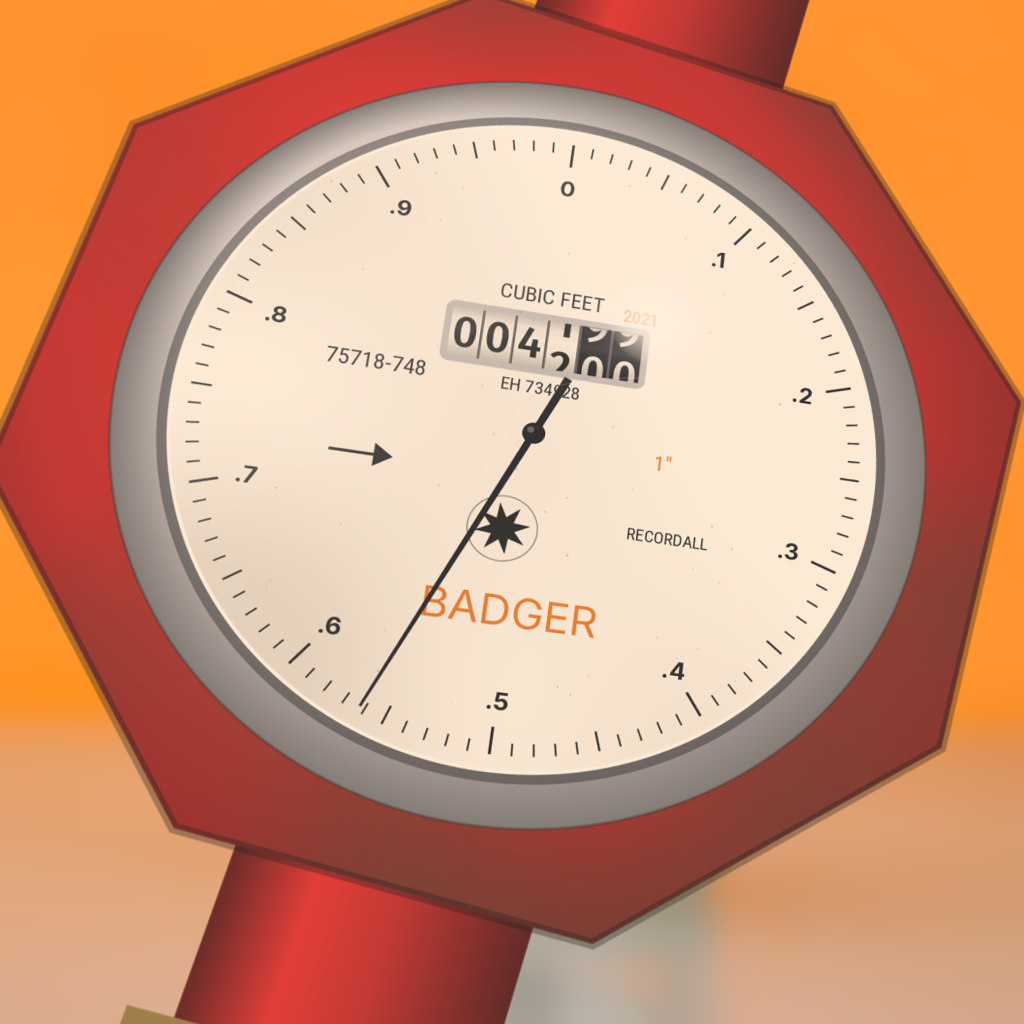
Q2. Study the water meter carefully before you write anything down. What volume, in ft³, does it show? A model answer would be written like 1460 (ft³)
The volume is 4199.56 (ft³)
